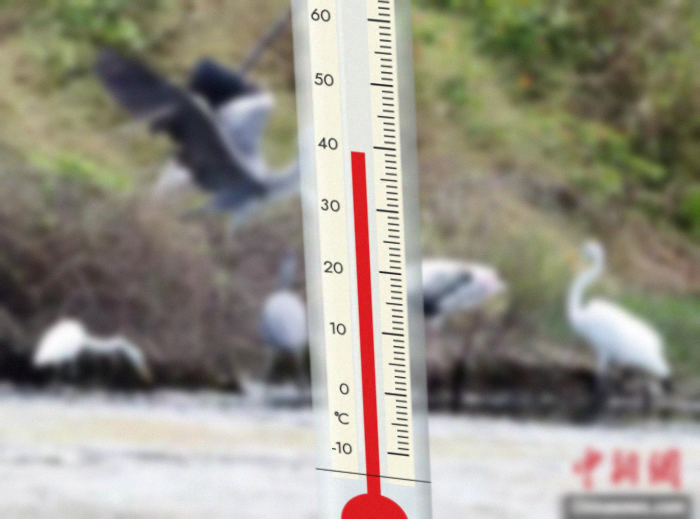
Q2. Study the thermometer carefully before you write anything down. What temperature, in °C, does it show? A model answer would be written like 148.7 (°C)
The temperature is 39 (°C)
